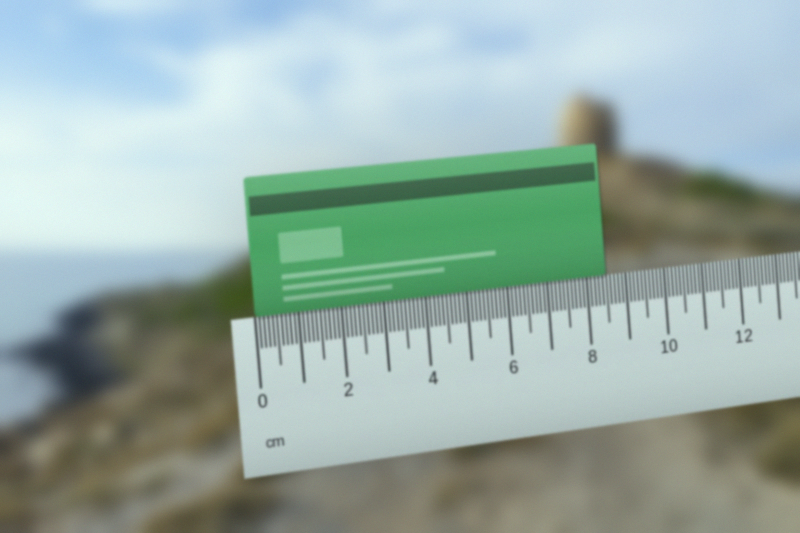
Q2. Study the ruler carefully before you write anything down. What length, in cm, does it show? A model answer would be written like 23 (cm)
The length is 8.5 (cm)
